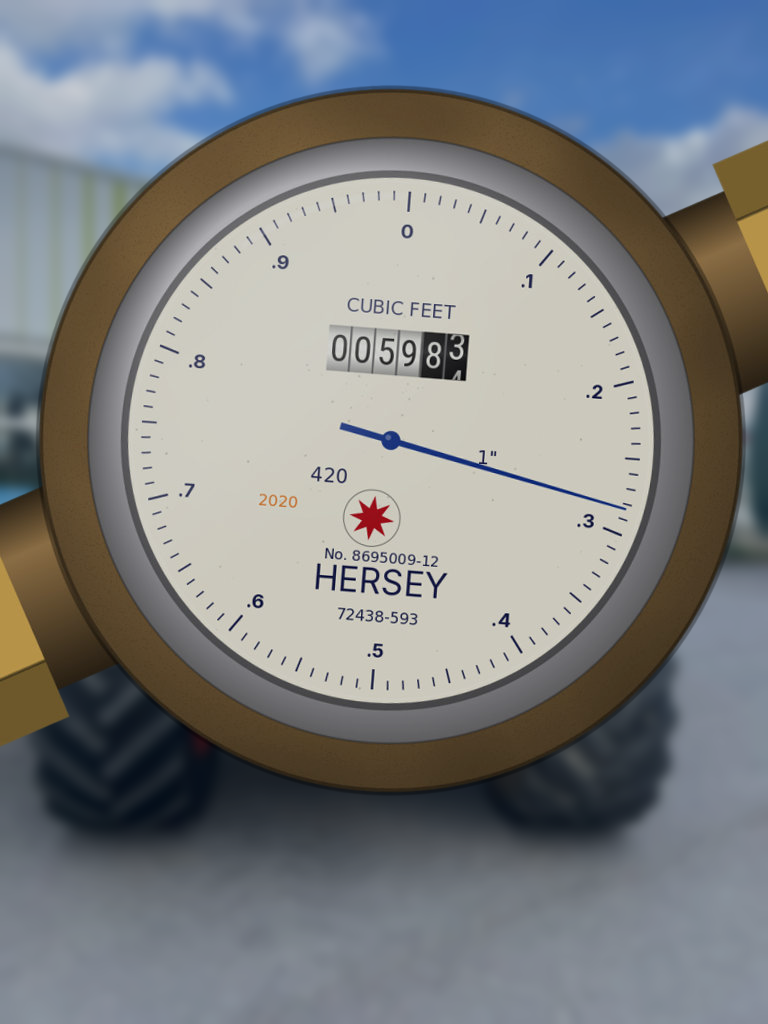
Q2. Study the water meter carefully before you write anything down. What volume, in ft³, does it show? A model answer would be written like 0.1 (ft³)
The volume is 5983.28 (ft³)
